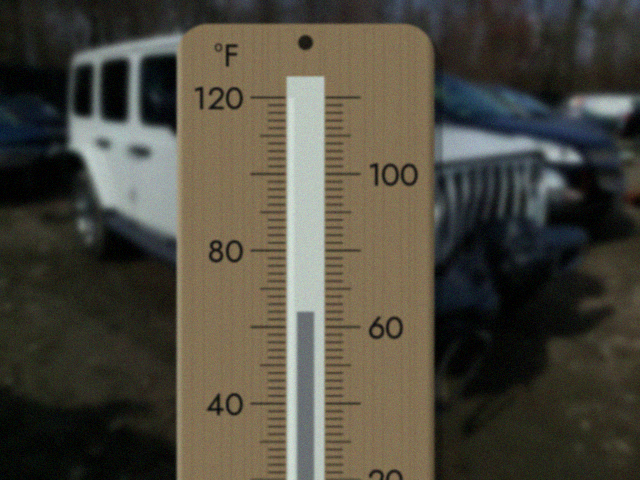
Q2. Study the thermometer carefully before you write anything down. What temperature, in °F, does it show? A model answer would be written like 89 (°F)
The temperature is 64 (°F)
